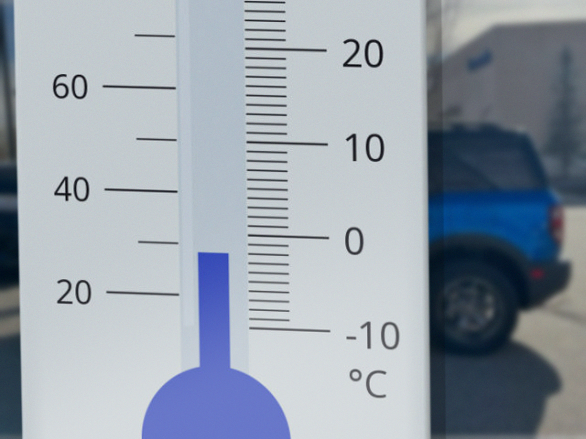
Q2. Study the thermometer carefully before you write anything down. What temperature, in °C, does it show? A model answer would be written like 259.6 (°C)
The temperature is -2 (°C)
